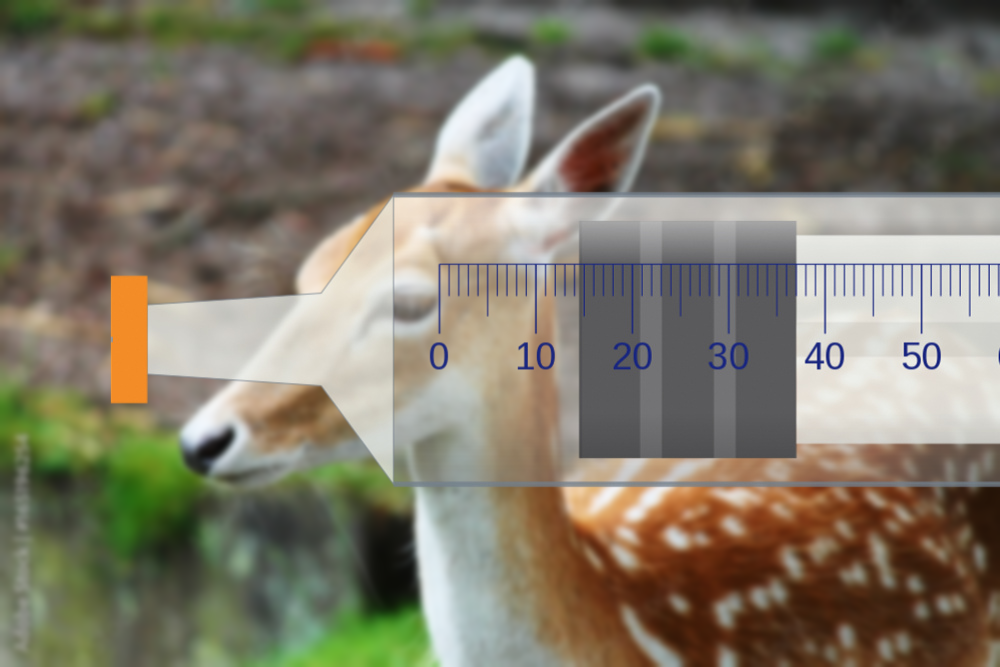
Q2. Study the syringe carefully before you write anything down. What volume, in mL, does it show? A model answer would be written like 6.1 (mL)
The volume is 14.5 (mL)
